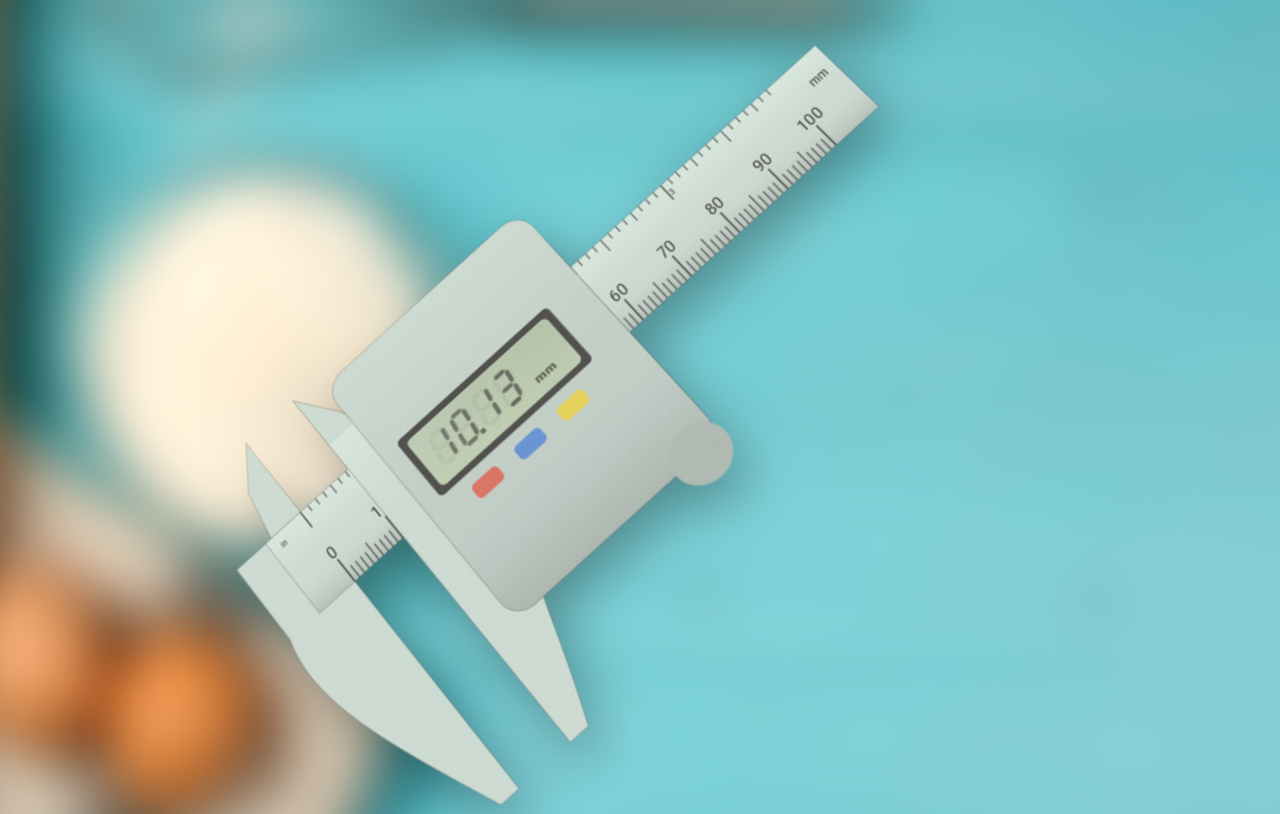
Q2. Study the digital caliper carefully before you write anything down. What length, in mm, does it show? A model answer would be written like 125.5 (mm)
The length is 10.13 (mm)
